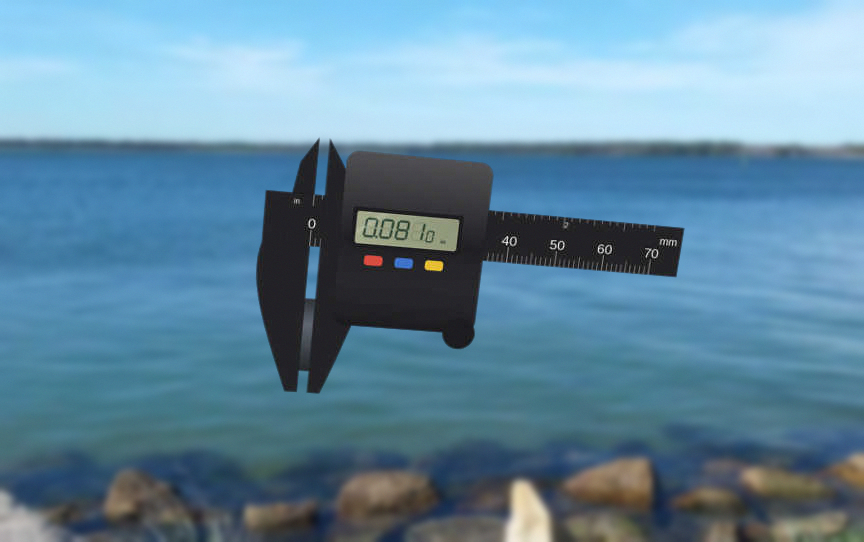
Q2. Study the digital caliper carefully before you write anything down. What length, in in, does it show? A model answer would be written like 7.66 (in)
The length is 0.0810 (in)
